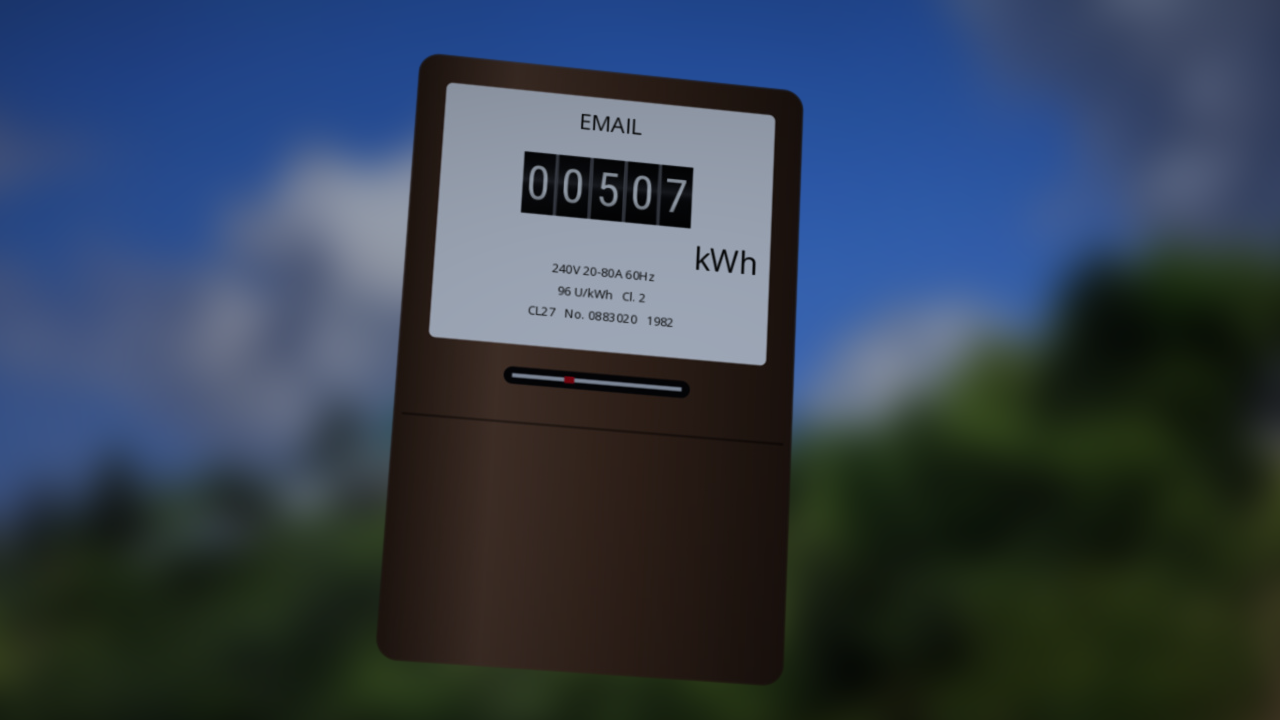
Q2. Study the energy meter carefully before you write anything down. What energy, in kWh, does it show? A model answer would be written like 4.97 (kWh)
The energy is 507 (kWh)
